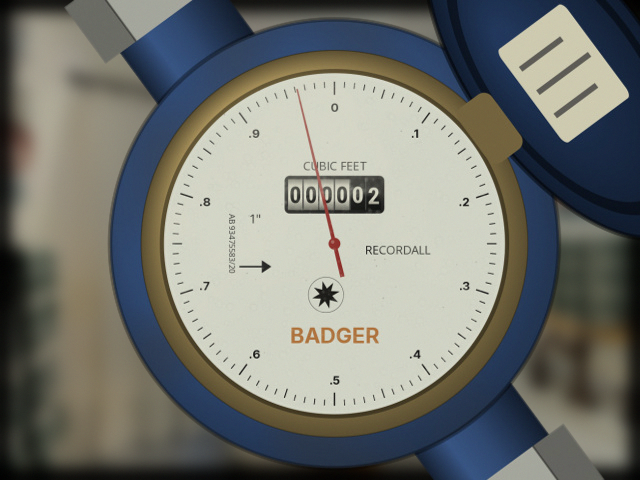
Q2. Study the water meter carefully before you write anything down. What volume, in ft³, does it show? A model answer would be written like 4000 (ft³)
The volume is 1.96 (ft³)
